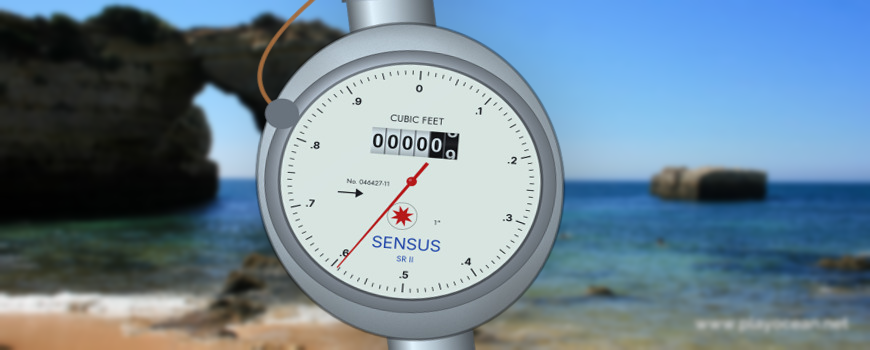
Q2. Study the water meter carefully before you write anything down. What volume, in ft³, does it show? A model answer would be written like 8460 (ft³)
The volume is 8.59 (ft³)
